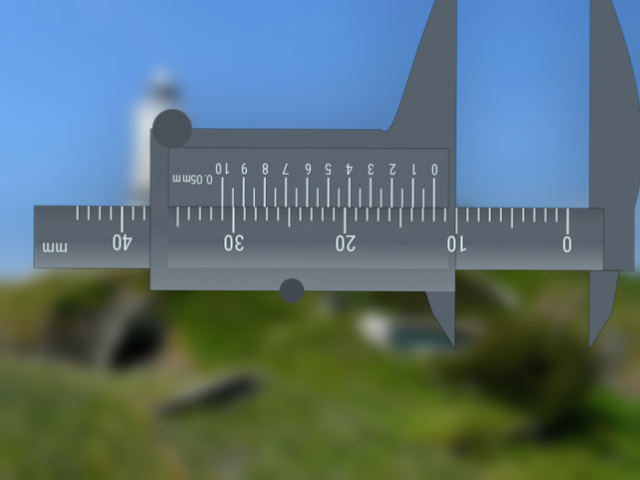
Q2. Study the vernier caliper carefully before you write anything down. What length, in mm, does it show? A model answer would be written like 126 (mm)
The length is 12.0 (mm)
